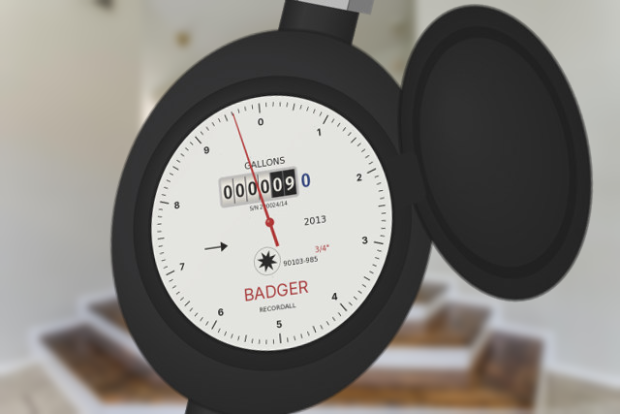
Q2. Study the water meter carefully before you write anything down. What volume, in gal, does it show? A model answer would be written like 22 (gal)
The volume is 89.6 (gal)
